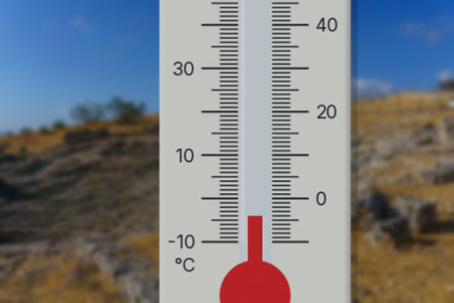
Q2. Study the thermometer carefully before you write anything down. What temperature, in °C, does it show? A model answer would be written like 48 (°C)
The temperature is -4 (°C)
